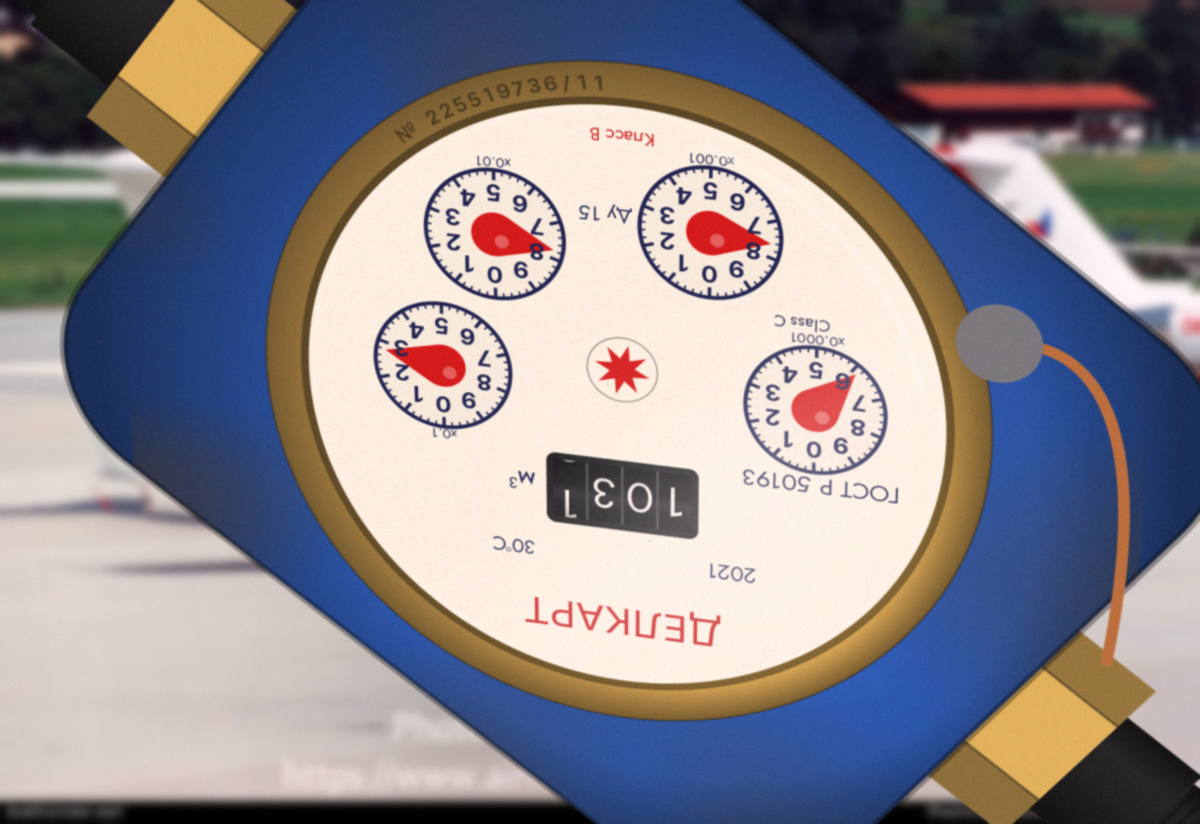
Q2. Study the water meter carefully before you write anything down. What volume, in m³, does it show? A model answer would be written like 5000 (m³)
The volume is 1031.2776 (m³)
